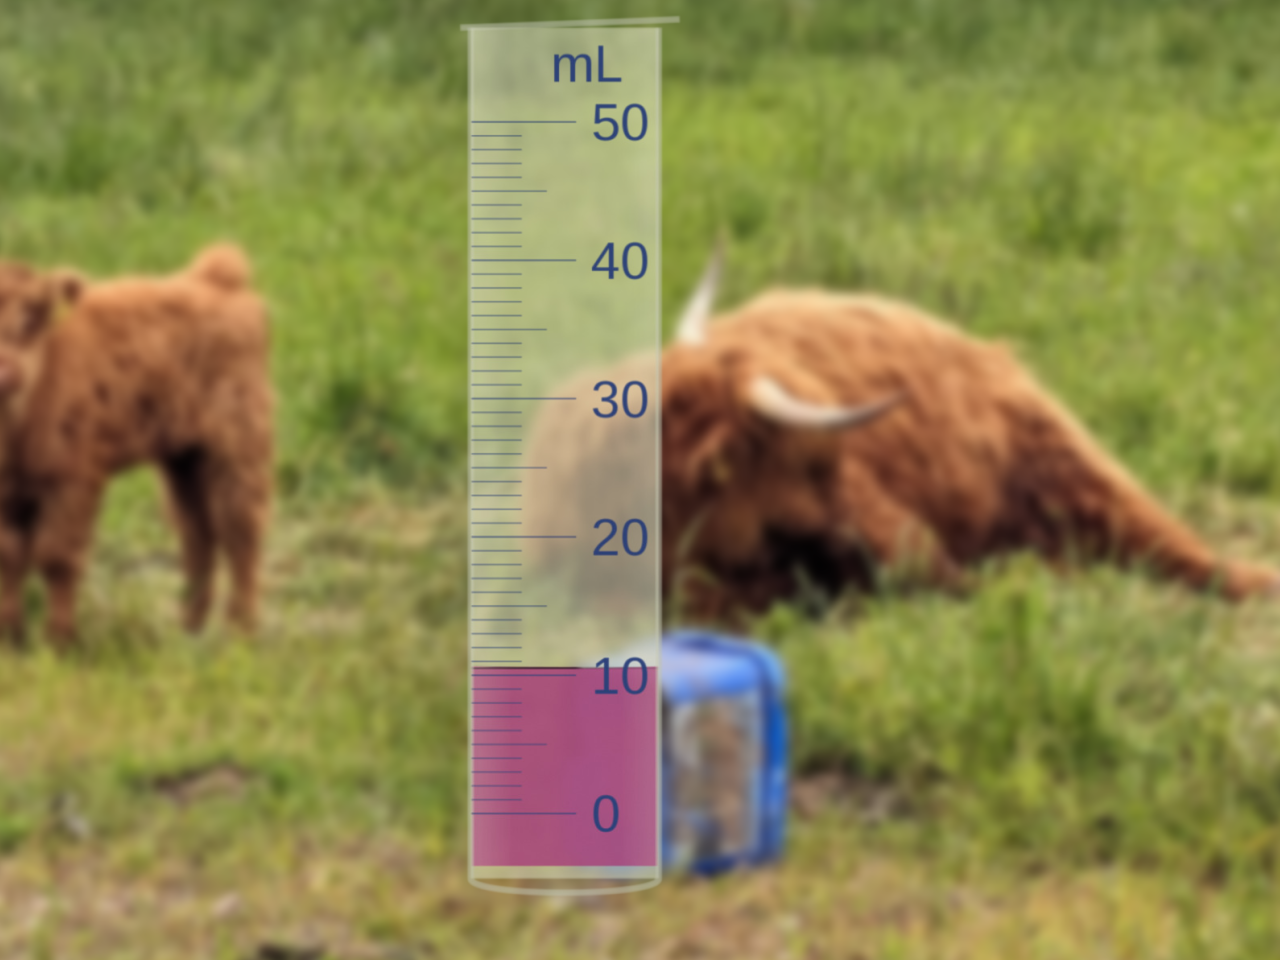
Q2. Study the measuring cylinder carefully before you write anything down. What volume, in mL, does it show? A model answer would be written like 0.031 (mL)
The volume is 10.5 (mL)
